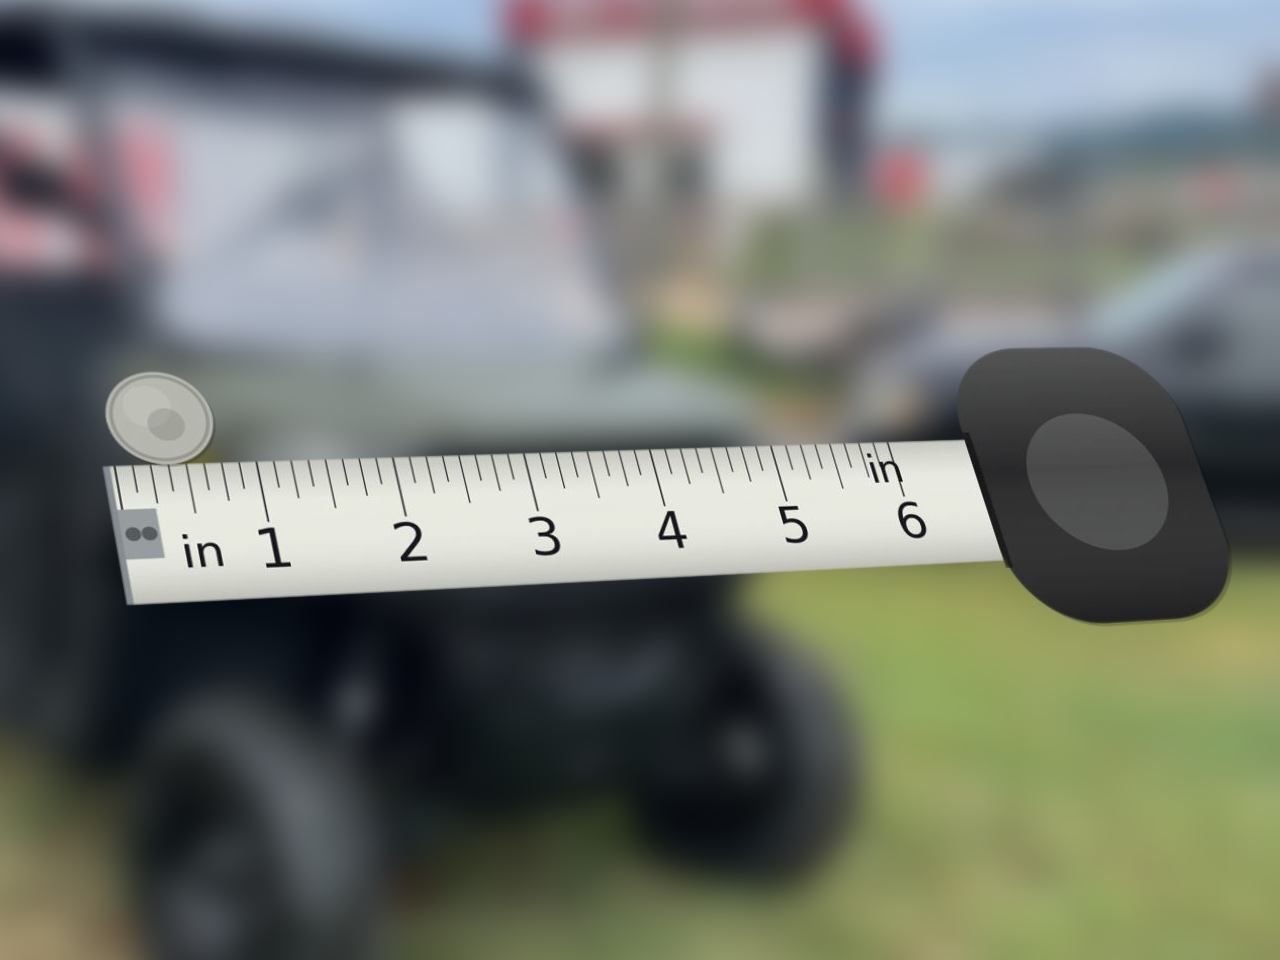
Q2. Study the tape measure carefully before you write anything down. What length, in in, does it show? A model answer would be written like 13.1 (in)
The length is 0.75 (in)
